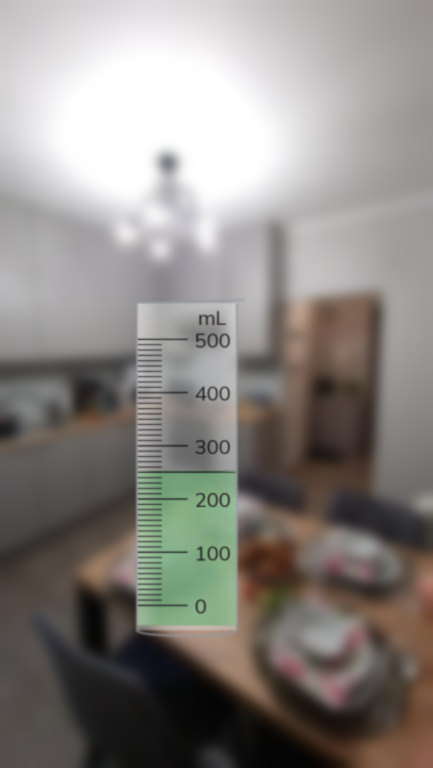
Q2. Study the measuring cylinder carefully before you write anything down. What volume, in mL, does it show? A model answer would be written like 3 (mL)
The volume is 250 (mL)
